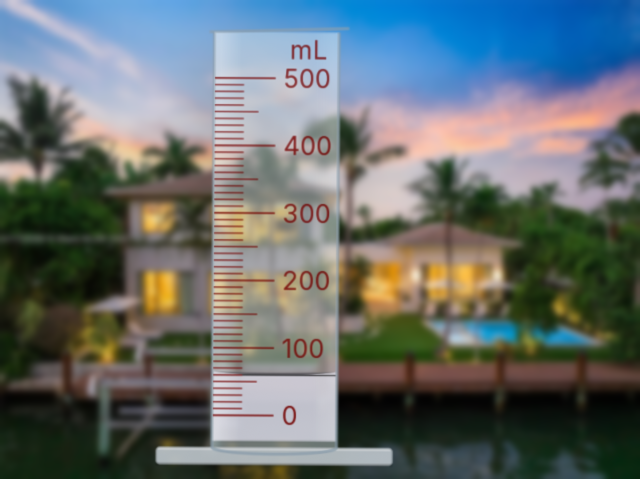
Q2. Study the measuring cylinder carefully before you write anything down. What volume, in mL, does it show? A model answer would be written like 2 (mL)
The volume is 60 (mL)
